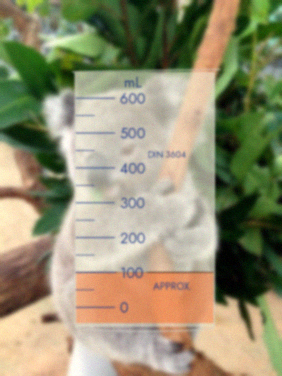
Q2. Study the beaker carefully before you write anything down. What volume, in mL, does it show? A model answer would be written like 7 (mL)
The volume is 100 (mL)
